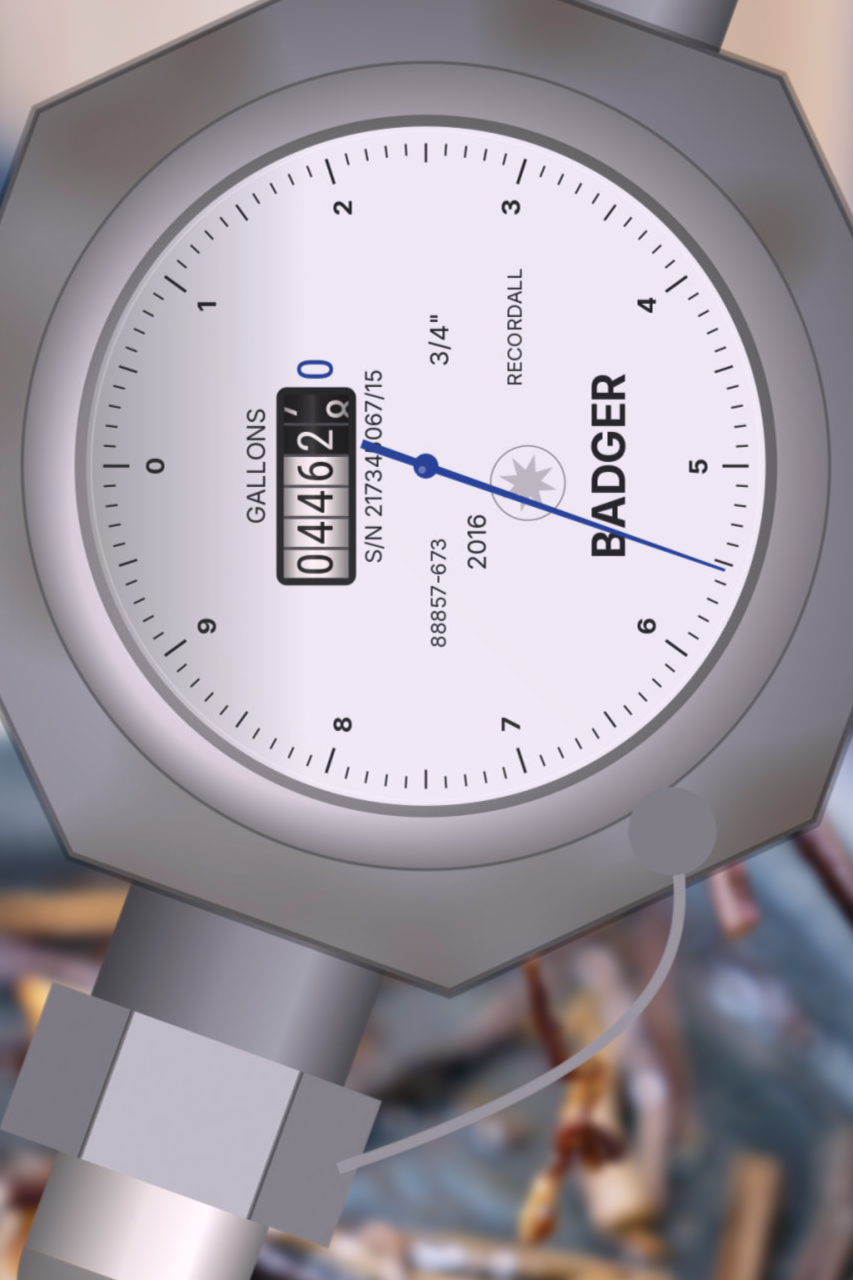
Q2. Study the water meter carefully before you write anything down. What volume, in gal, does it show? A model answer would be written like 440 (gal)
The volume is 446275.5 (gal)
